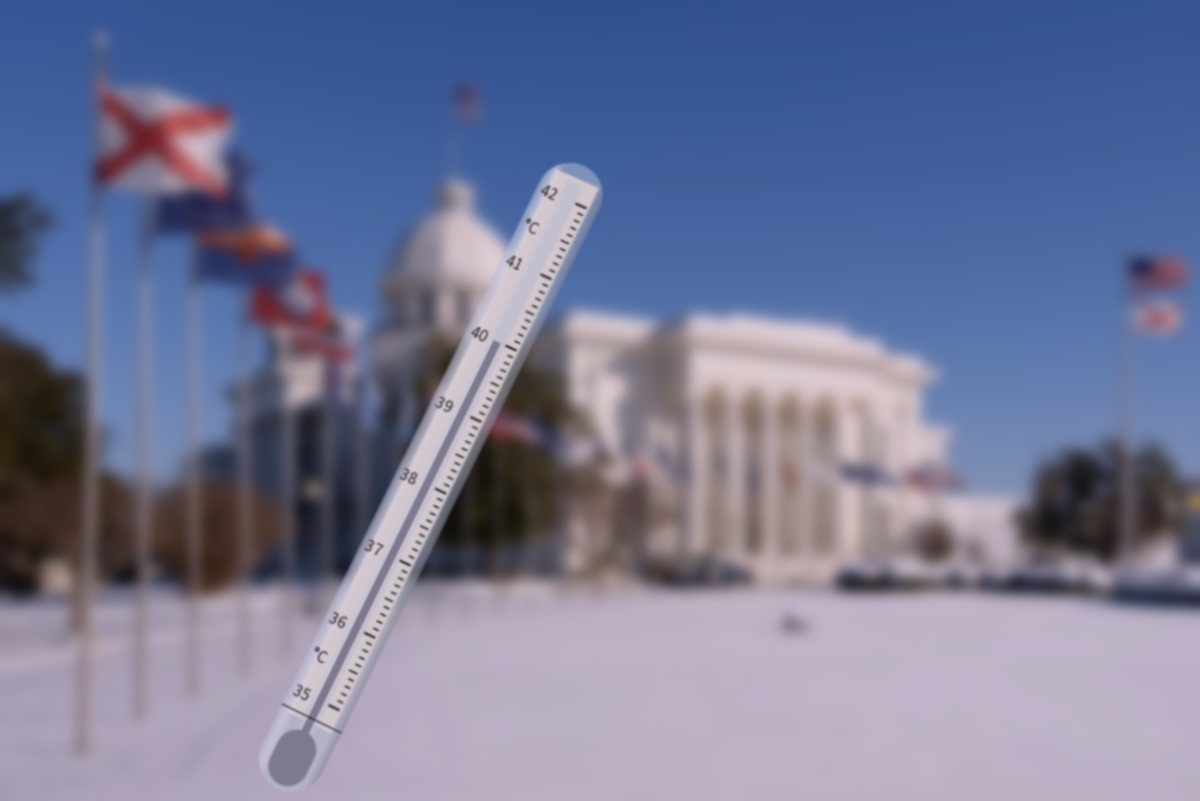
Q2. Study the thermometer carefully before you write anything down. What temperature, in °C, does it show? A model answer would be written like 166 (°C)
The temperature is 40 (°C)
